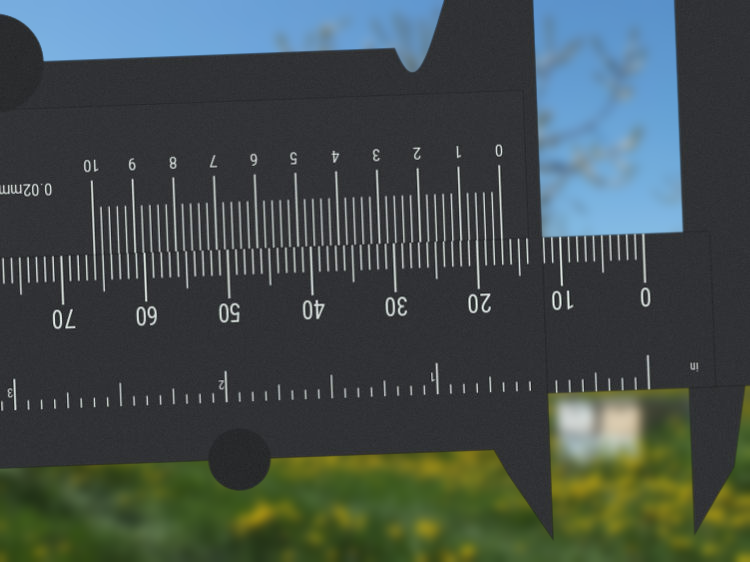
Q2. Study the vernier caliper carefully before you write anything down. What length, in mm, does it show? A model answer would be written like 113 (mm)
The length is 17.0 (mm)
